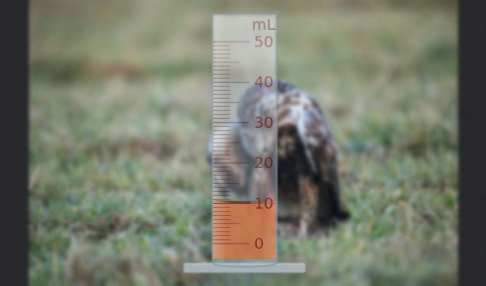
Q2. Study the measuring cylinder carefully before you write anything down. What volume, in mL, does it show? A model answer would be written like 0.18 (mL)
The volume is 10 (mL)
